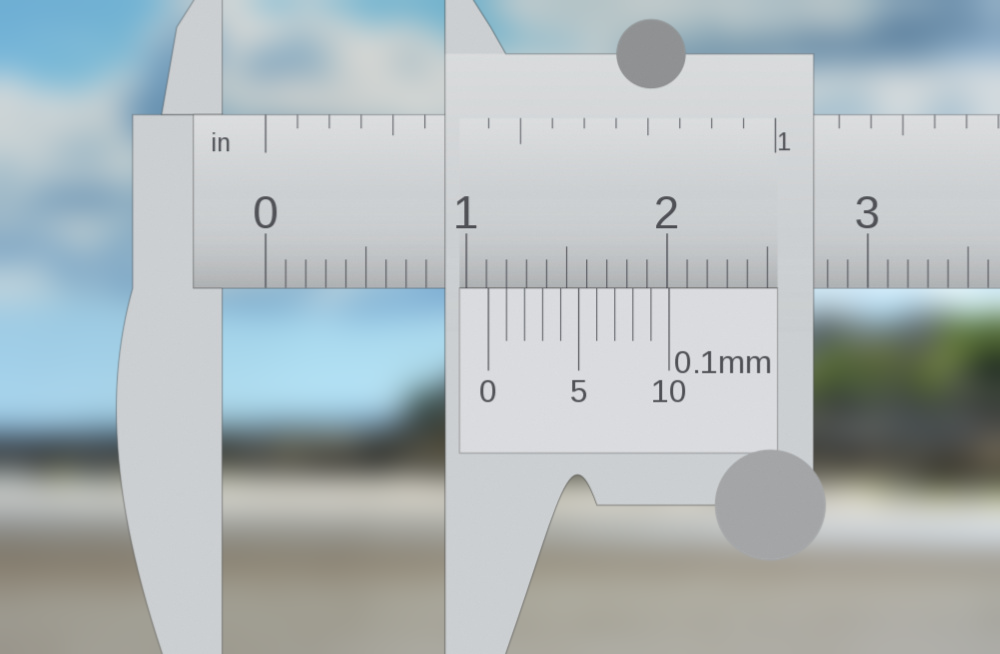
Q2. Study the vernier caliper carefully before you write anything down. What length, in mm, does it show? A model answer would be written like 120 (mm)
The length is 11.1 (mm)
